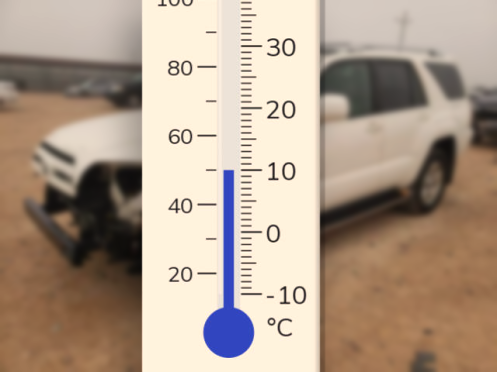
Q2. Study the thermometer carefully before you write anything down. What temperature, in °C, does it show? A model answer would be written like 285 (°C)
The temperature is 10 (°C)
